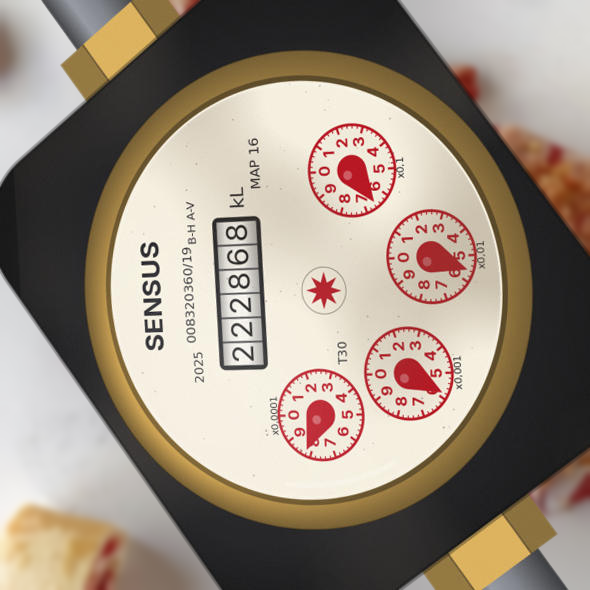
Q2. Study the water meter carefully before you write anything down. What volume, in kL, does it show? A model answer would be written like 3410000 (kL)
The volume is 222868.6558 (kL)
